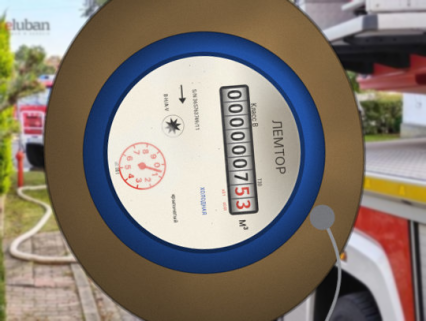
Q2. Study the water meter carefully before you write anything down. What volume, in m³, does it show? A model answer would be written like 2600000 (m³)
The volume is 7.530 (m³)
